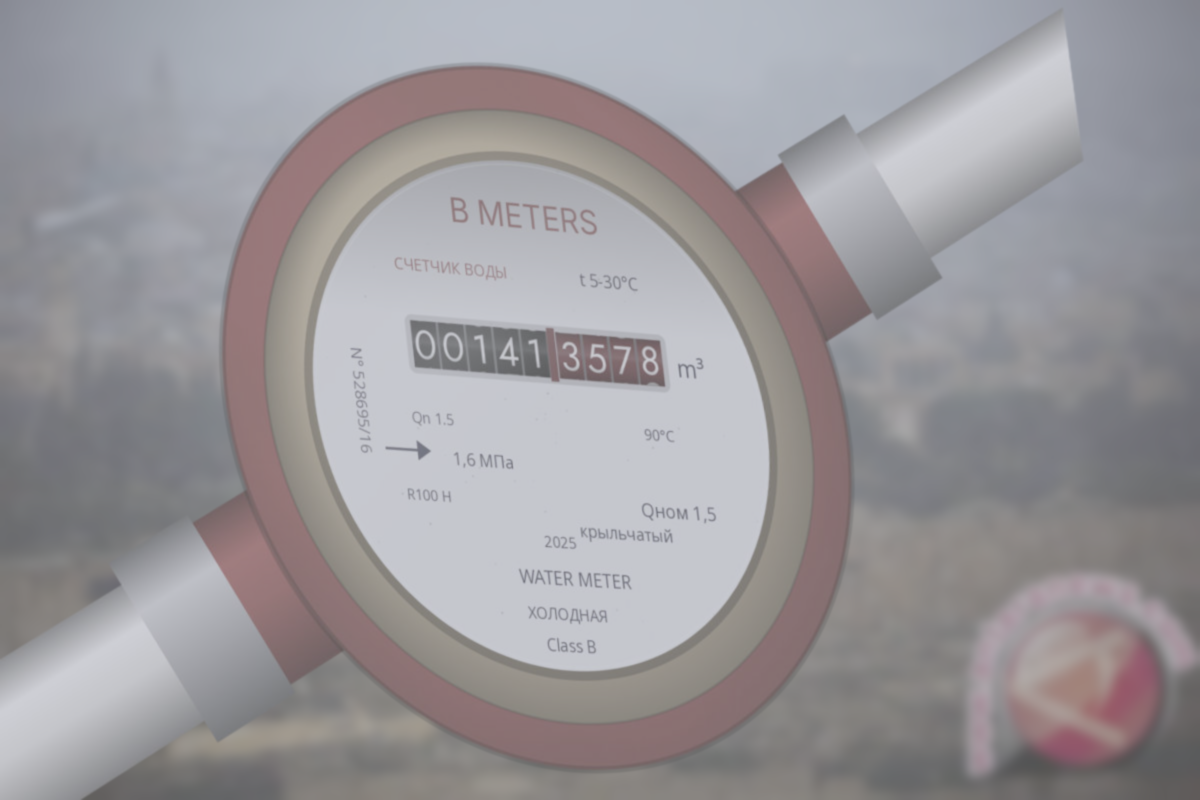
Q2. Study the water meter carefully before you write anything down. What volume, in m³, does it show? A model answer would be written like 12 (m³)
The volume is 141.3578 (m³)
